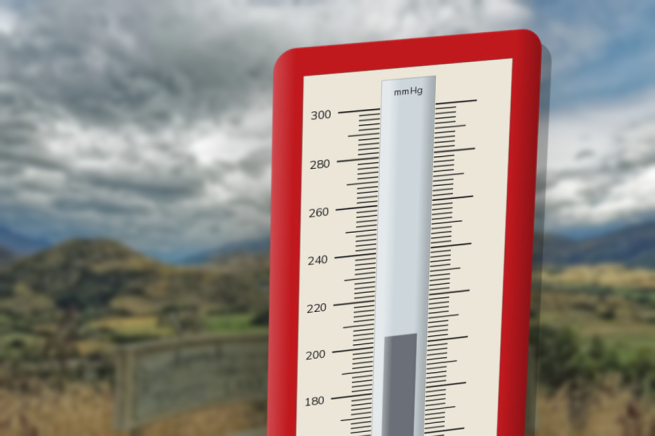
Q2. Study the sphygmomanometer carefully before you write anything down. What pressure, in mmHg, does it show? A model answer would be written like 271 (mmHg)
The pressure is 204 (mmHg)
